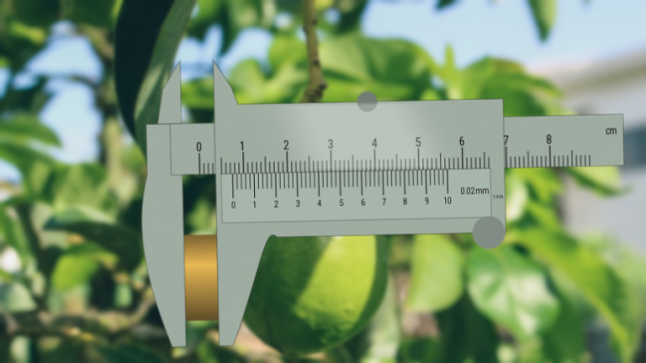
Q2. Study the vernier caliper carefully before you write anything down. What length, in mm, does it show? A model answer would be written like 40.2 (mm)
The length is 7.5 (mm)
